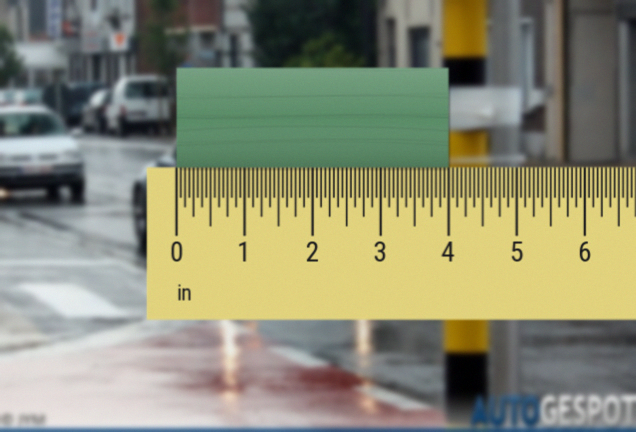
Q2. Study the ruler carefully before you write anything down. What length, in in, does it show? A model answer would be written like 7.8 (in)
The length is 4 (in)
